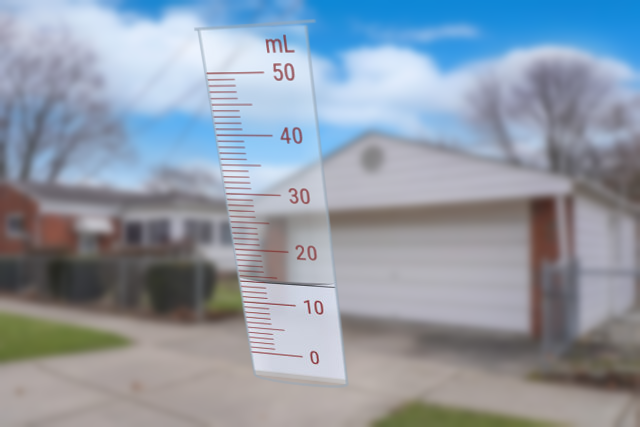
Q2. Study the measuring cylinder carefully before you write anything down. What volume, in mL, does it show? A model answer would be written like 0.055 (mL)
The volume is 14 (mL)
